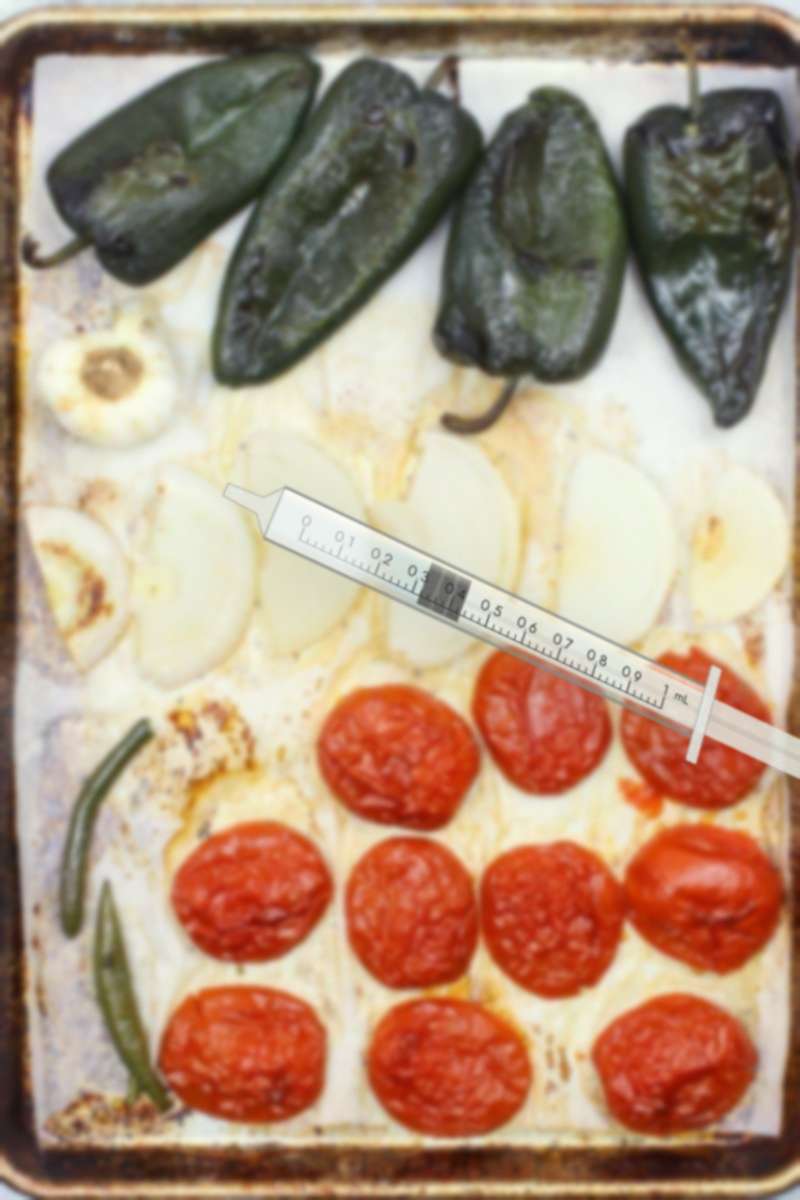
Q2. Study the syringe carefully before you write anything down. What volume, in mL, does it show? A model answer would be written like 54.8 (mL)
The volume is 0.32 (mL)
